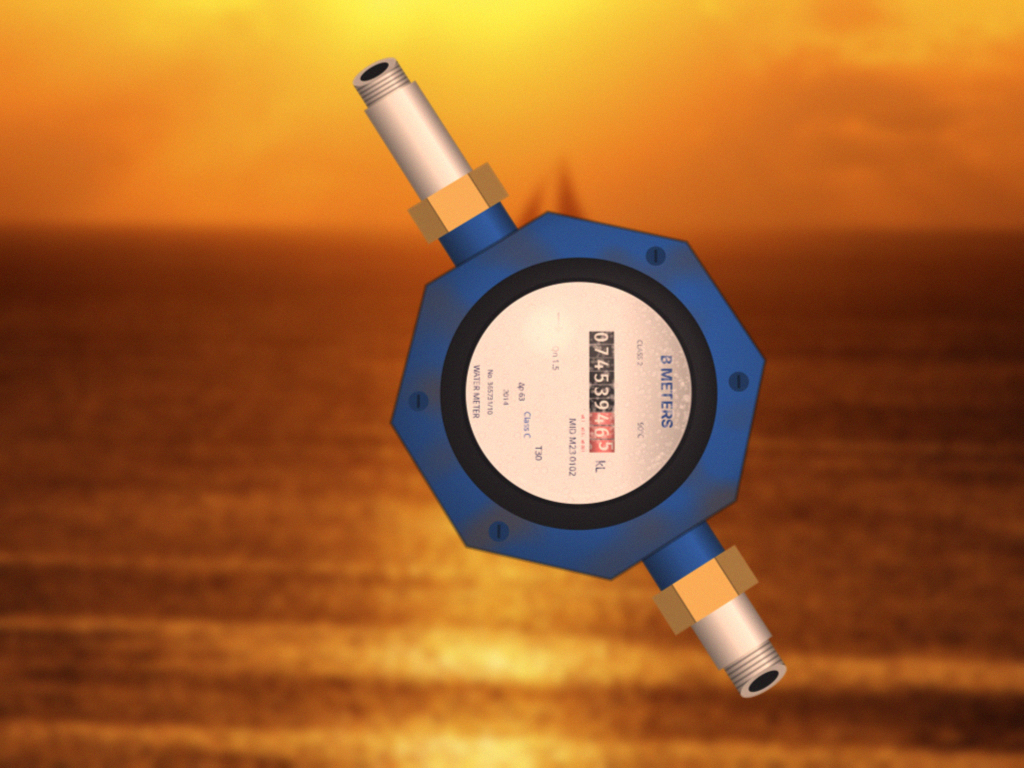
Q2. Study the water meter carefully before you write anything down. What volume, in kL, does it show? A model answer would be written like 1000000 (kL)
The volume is 74539.465 (kL)
